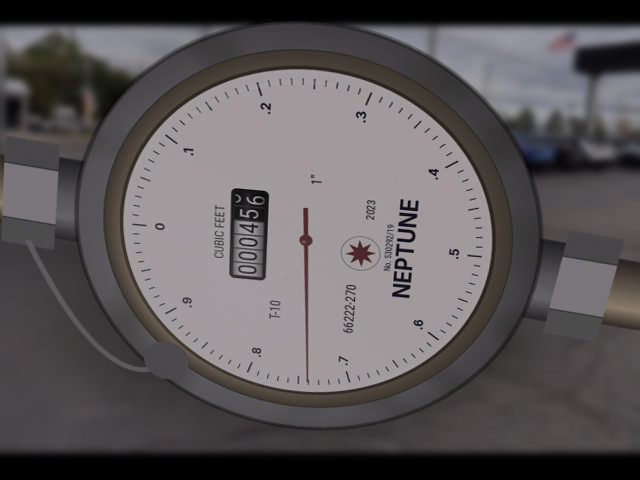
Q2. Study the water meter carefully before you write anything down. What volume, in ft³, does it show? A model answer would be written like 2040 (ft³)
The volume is 455.74 (ft³)
